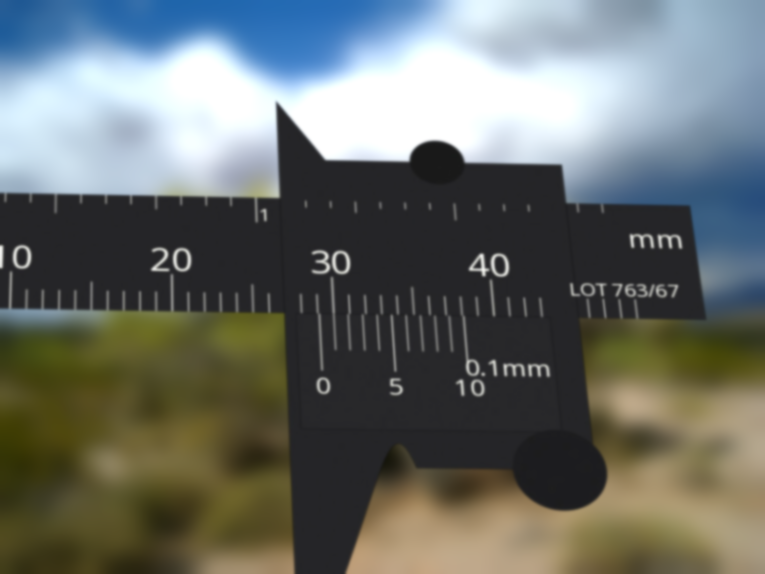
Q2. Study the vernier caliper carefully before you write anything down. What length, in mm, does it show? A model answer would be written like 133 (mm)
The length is 29.1 (mm)
